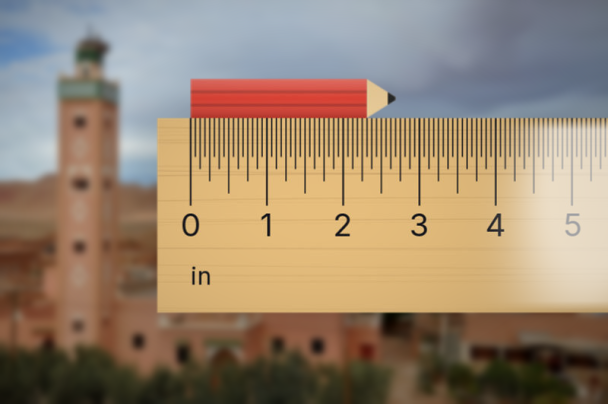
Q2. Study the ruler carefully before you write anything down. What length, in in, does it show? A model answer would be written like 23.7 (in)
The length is 2.6875 (in)
